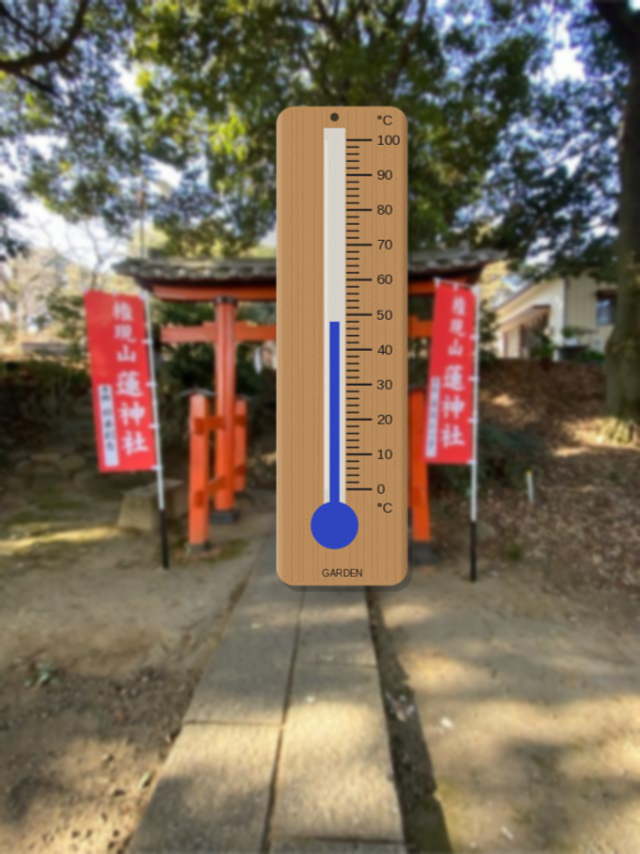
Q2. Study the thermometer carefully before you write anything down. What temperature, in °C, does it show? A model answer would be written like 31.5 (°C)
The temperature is 48 (°C)
